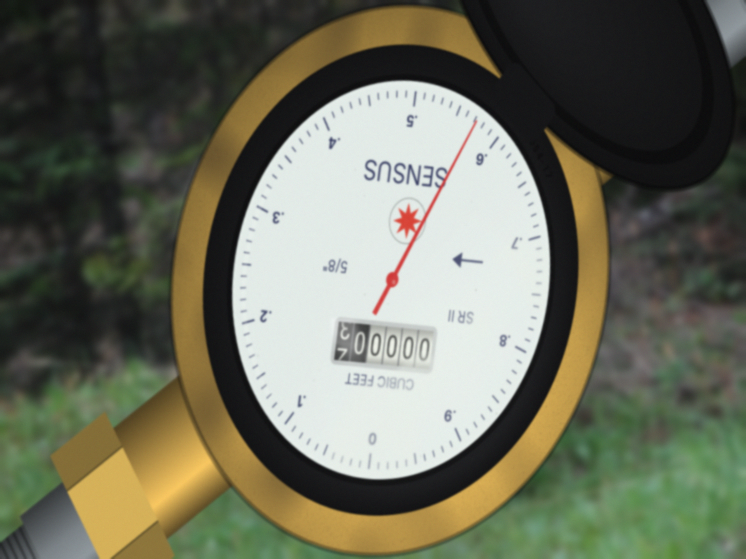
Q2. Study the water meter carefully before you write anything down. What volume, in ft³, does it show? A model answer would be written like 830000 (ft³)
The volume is 2.57 (ft³)
